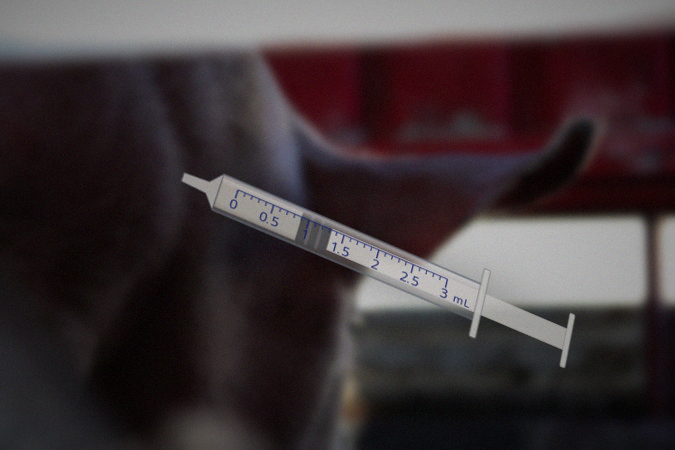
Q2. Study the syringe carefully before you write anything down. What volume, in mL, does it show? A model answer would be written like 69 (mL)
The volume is 0.9 (mL)
